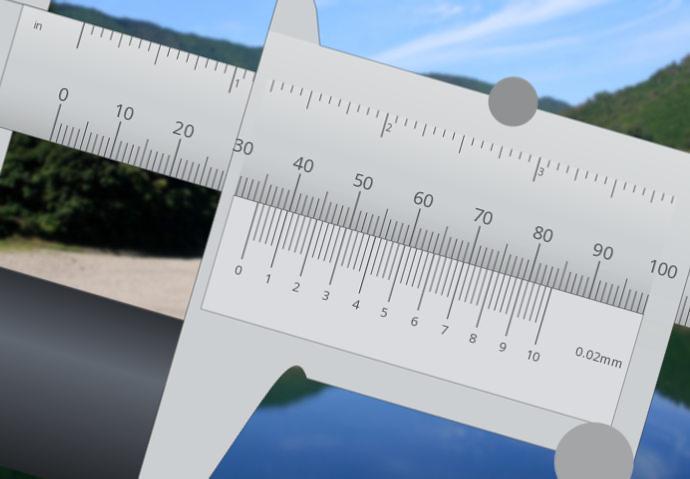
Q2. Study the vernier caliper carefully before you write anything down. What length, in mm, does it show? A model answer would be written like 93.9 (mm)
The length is 34.8 (mm)
